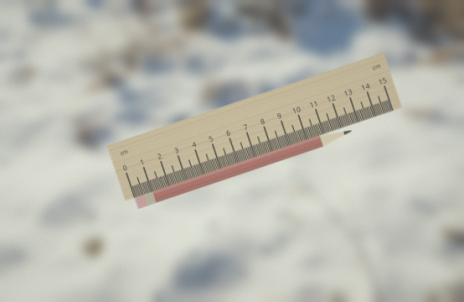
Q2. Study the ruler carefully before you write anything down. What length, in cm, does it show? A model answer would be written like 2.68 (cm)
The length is 12.5 (cm)
